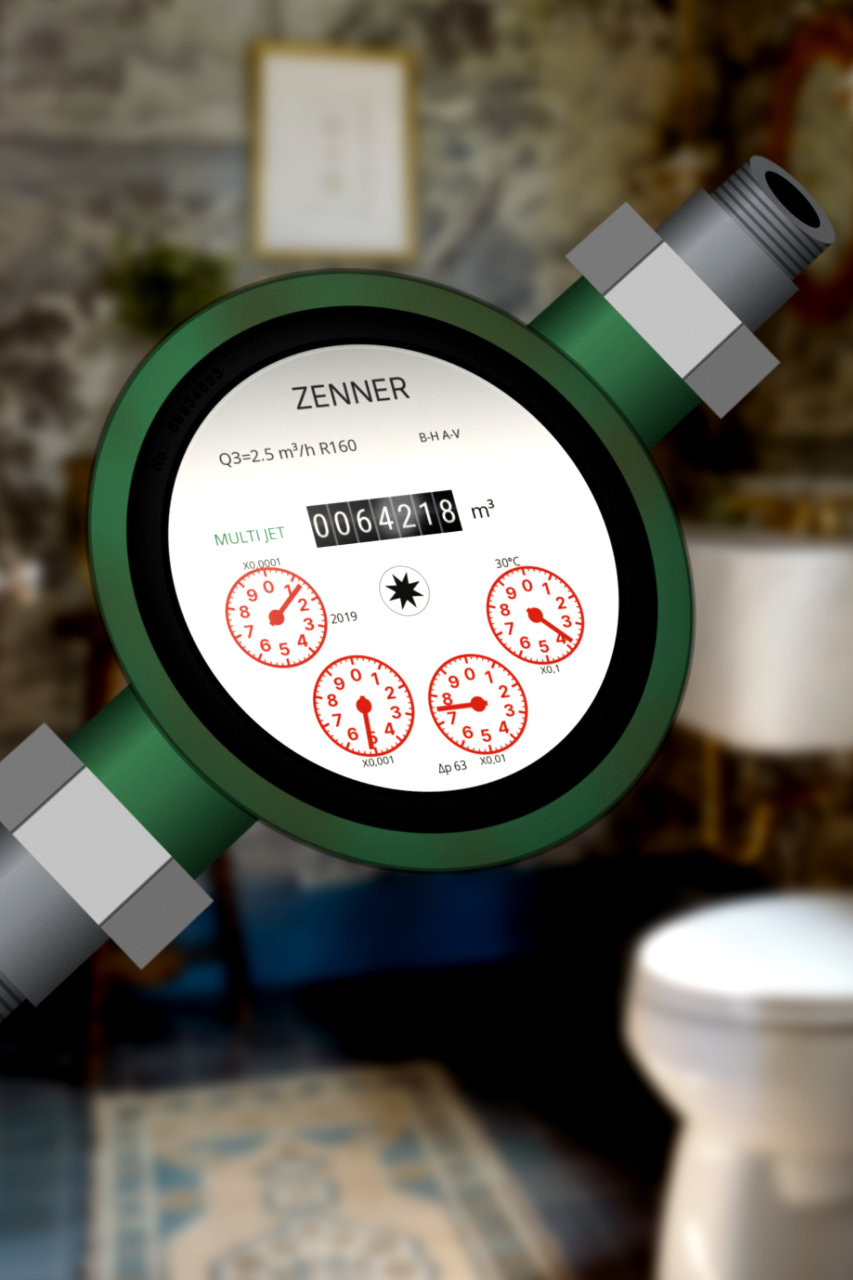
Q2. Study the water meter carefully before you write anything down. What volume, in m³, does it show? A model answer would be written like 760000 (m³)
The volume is 64218.3751 (m³)
